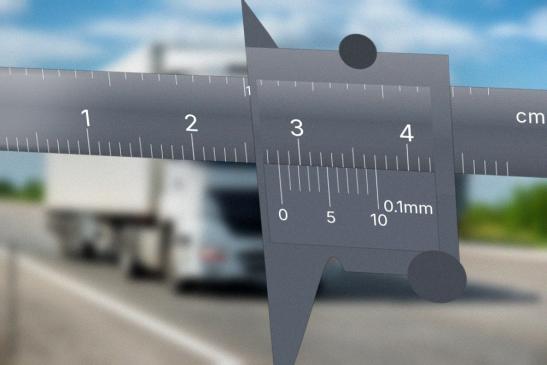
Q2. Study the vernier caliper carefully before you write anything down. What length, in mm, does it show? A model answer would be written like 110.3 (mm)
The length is 28.0 (mm)
